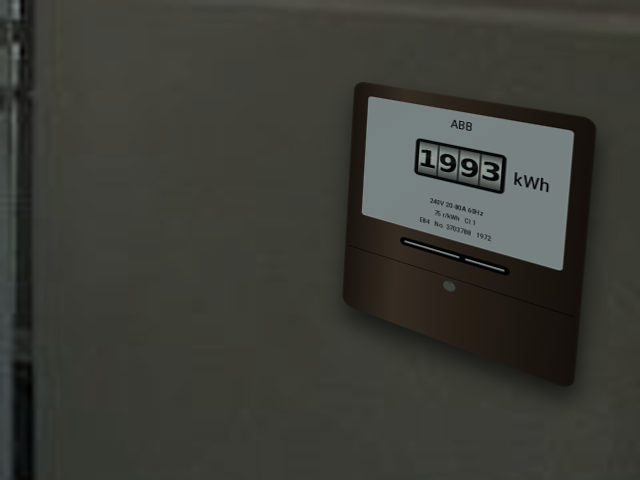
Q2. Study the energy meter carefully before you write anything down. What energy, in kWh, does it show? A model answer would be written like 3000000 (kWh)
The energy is 1993 (kWh)
